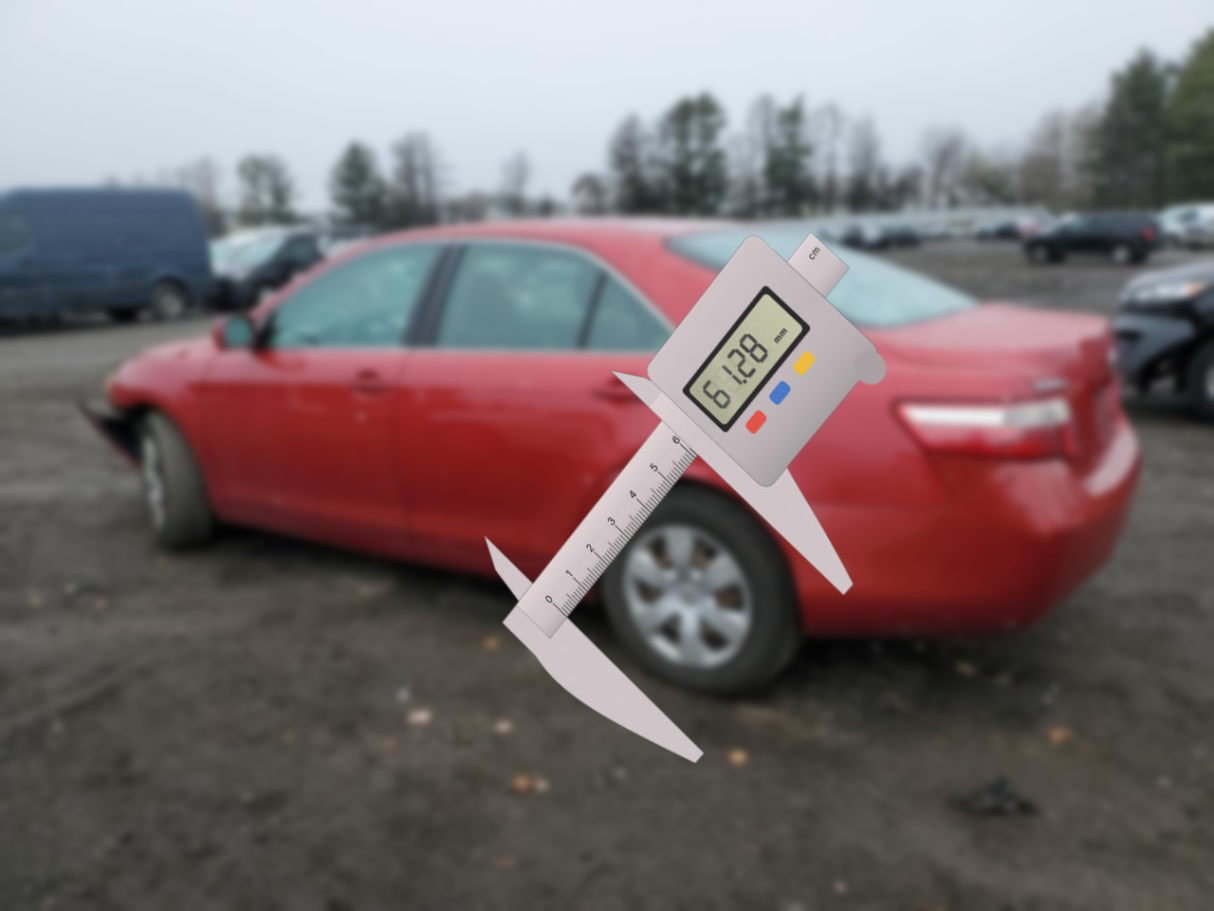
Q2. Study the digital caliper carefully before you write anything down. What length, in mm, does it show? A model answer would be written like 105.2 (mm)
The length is 61.28 (mm)
